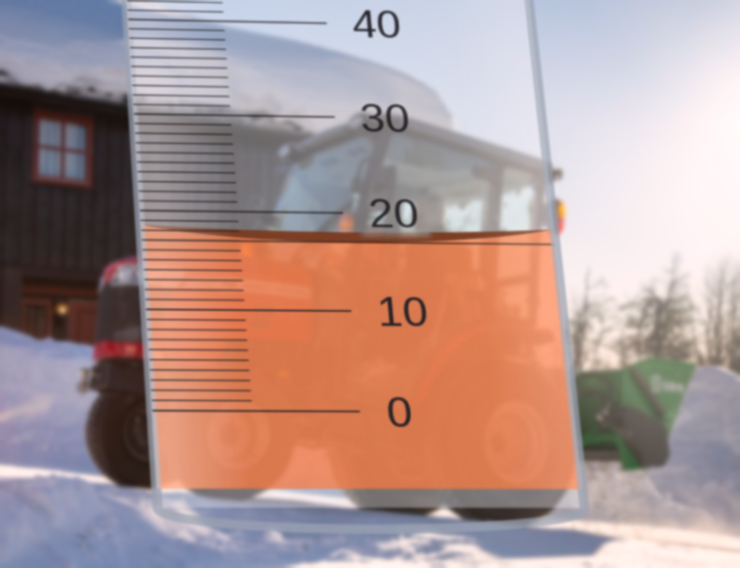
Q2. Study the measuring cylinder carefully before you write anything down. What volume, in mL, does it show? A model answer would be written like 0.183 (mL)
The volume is 17 (mL)
